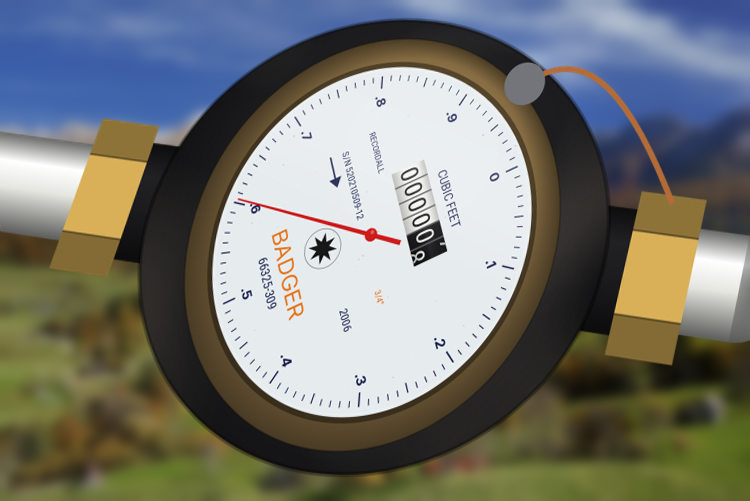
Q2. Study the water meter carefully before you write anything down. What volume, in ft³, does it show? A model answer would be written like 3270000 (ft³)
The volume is 7.60 (ft³)
